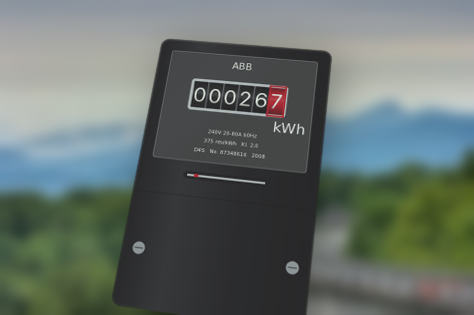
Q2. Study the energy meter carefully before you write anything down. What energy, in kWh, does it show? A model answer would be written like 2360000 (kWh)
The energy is 26.7 (kWh)
